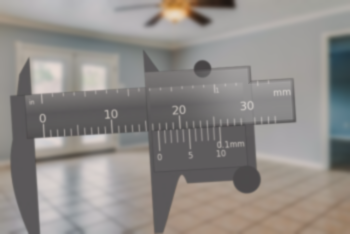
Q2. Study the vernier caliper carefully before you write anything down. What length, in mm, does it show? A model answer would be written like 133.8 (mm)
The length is 16.8 (mm)
